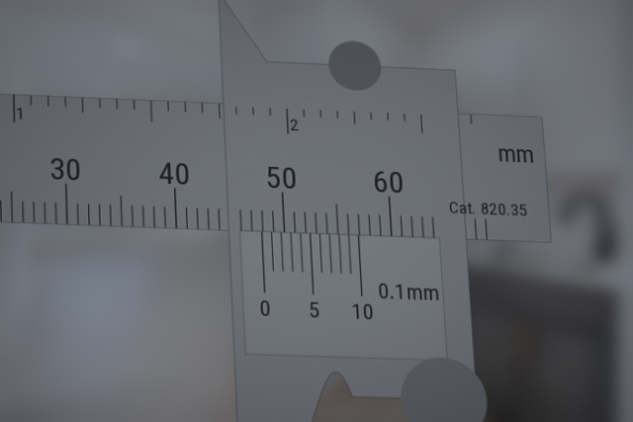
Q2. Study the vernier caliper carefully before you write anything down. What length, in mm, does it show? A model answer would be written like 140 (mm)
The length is 47.9 (mm)
